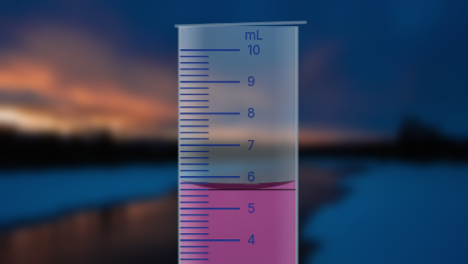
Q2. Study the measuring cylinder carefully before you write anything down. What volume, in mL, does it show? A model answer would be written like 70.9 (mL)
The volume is 5.6 (mL)
